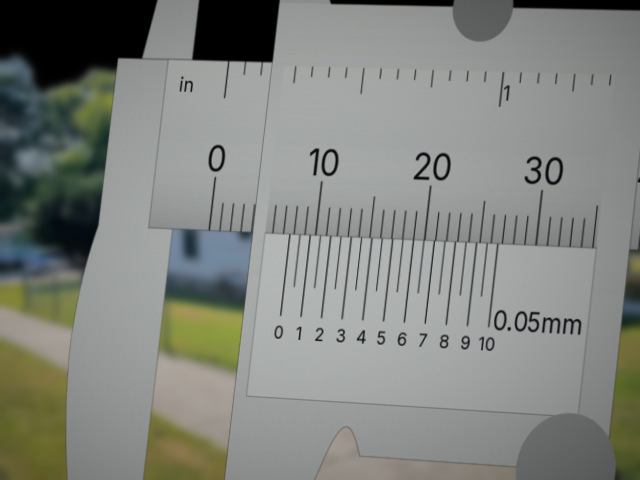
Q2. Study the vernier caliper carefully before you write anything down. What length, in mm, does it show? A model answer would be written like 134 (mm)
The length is 7.6 (mm)
